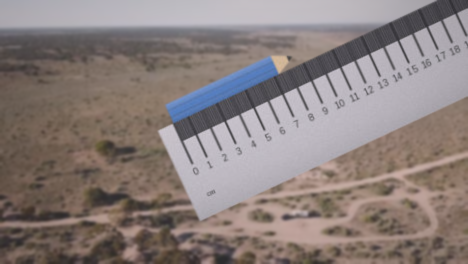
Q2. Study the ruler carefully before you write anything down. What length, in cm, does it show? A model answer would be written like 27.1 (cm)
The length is 8.5 (cm)
